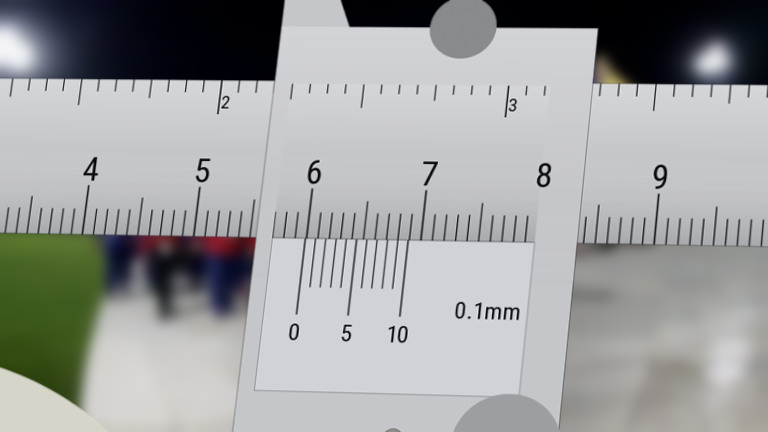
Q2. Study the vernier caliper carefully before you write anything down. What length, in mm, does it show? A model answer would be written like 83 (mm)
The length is 59.9 (mm)
